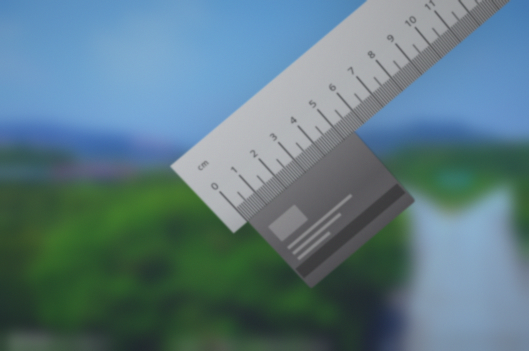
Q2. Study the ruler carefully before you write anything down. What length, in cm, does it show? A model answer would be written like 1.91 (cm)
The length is 5.5 (cm)
